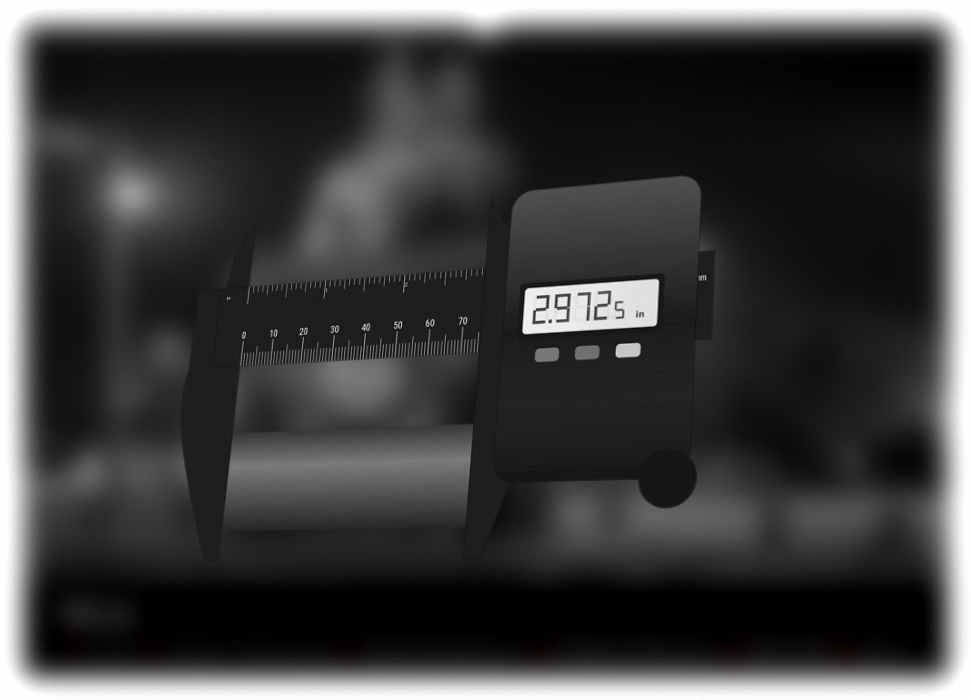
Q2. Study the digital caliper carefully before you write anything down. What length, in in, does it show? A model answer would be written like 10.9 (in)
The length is 2.9725 (in)
